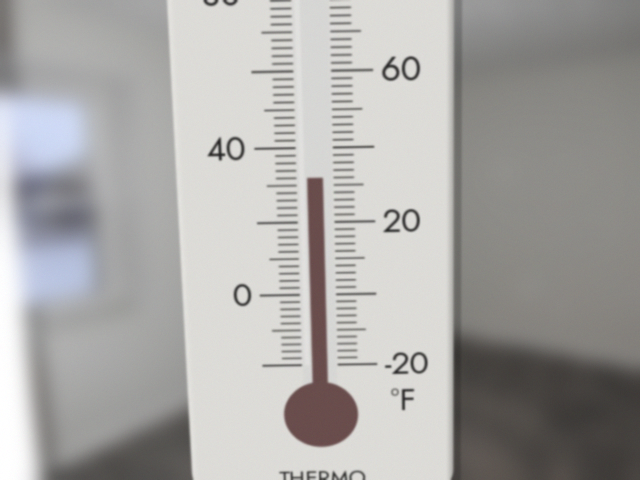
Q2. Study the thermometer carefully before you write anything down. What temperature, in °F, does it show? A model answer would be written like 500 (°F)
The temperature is 32 (°F)
